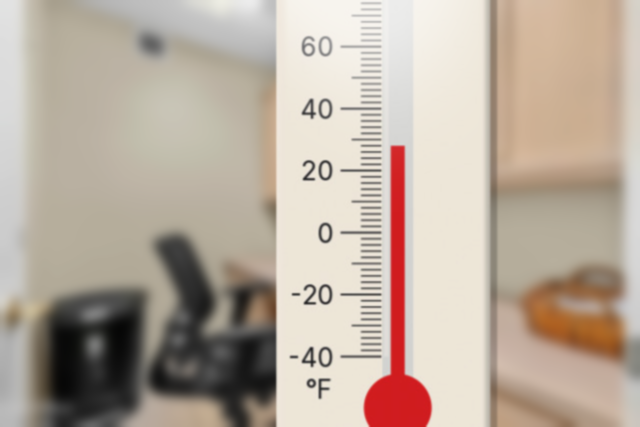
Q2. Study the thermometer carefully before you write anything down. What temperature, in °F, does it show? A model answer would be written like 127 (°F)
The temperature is 28 (°F)
